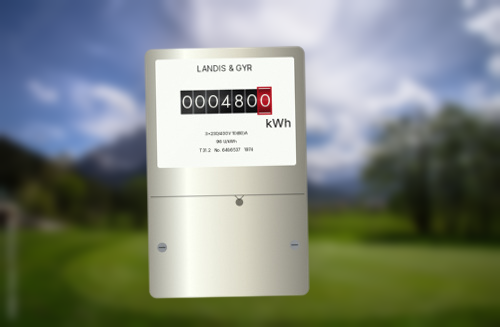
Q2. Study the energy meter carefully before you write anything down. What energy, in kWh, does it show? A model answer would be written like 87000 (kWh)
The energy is 480.0 (kWh)
